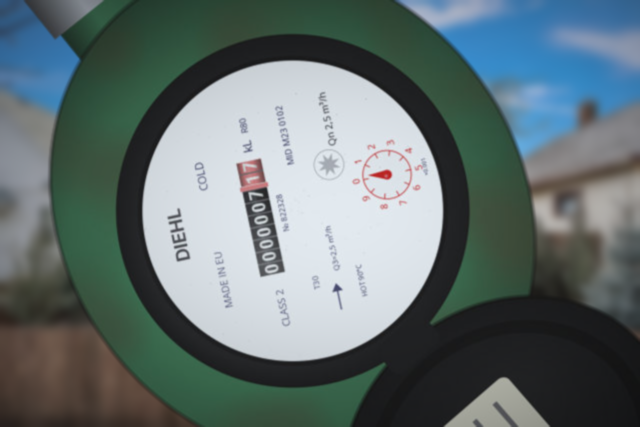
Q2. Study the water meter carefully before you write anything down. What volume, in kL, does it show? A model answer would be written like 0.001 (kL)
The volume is 7.170 (kL)
